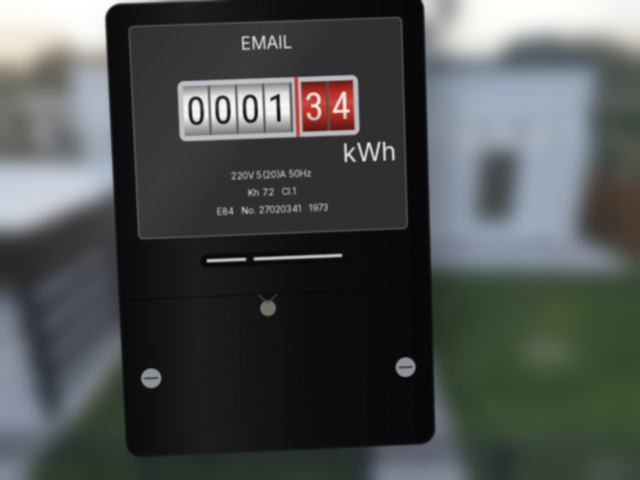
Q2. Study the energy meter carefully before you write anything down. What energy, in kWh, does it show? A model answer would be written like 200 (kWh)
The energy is 1.34 (kWh)
